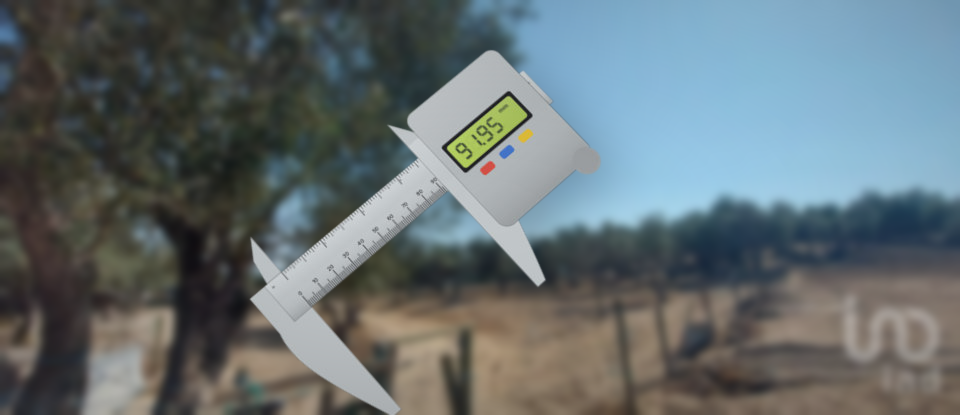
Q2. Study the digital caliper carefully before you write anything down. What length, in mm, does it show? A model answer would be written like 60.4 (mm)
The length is 91.95 (mm)
